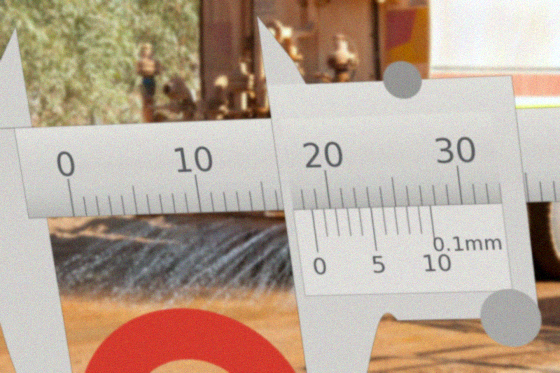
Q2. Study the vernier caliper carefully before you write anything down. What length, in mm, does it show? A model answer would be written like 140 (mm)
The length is 18.6 (mm)
